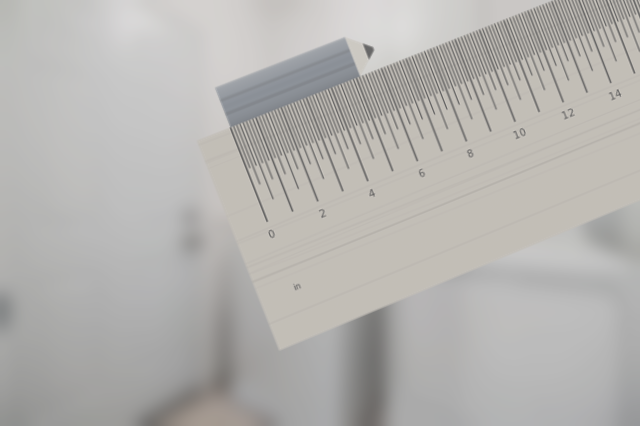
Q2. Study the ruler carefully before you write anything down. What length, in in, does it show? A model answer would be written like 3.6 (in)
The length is 6 (in)
